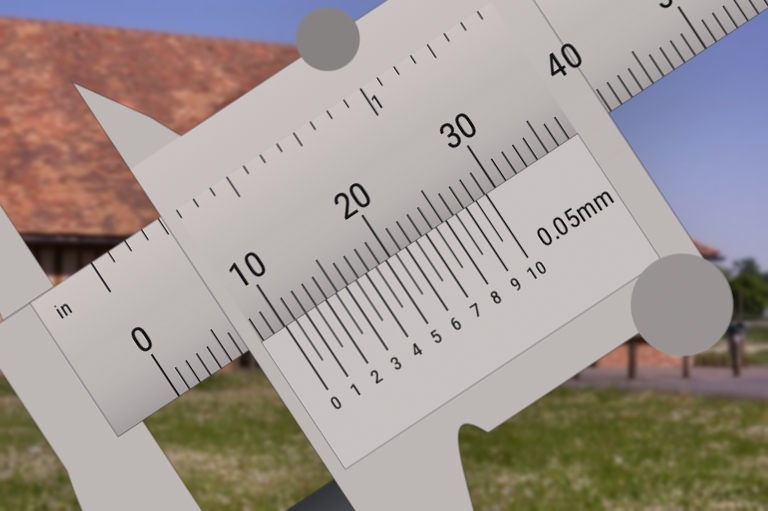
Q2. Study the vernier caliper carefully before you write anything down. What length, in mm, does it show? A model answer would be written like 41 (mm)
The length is 10.1 (mm)
